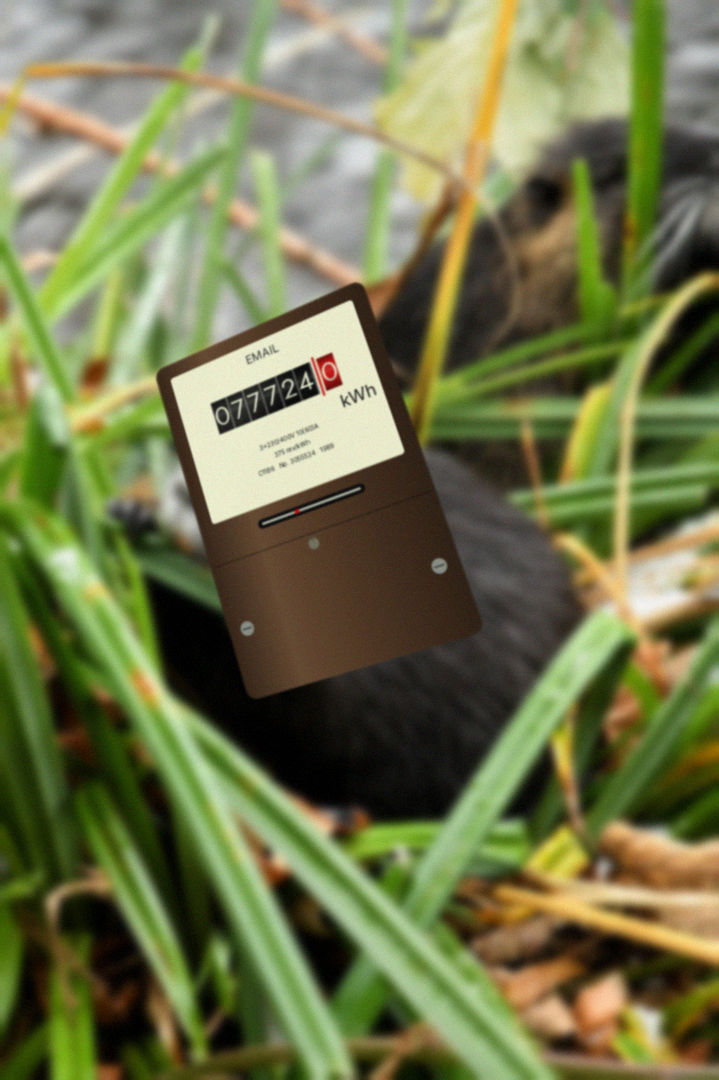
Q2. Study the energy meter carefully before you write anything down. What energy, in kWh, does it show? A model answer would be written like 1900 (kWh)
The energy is 77724.0 (kWh)
